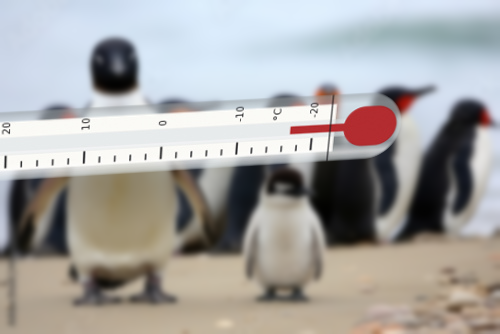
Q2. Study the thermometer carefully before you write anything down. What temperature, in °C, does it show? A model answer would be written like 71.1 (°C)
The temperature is -17 (°C)
